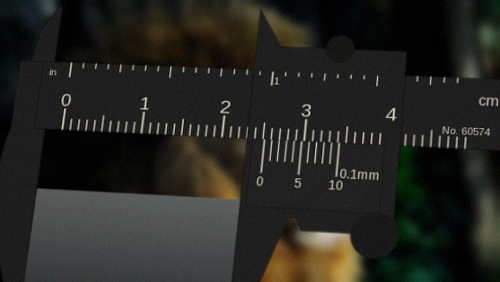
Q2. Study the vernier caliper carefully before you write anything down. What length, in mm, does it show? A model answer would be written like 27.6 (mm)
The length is 25.2 (mm)
